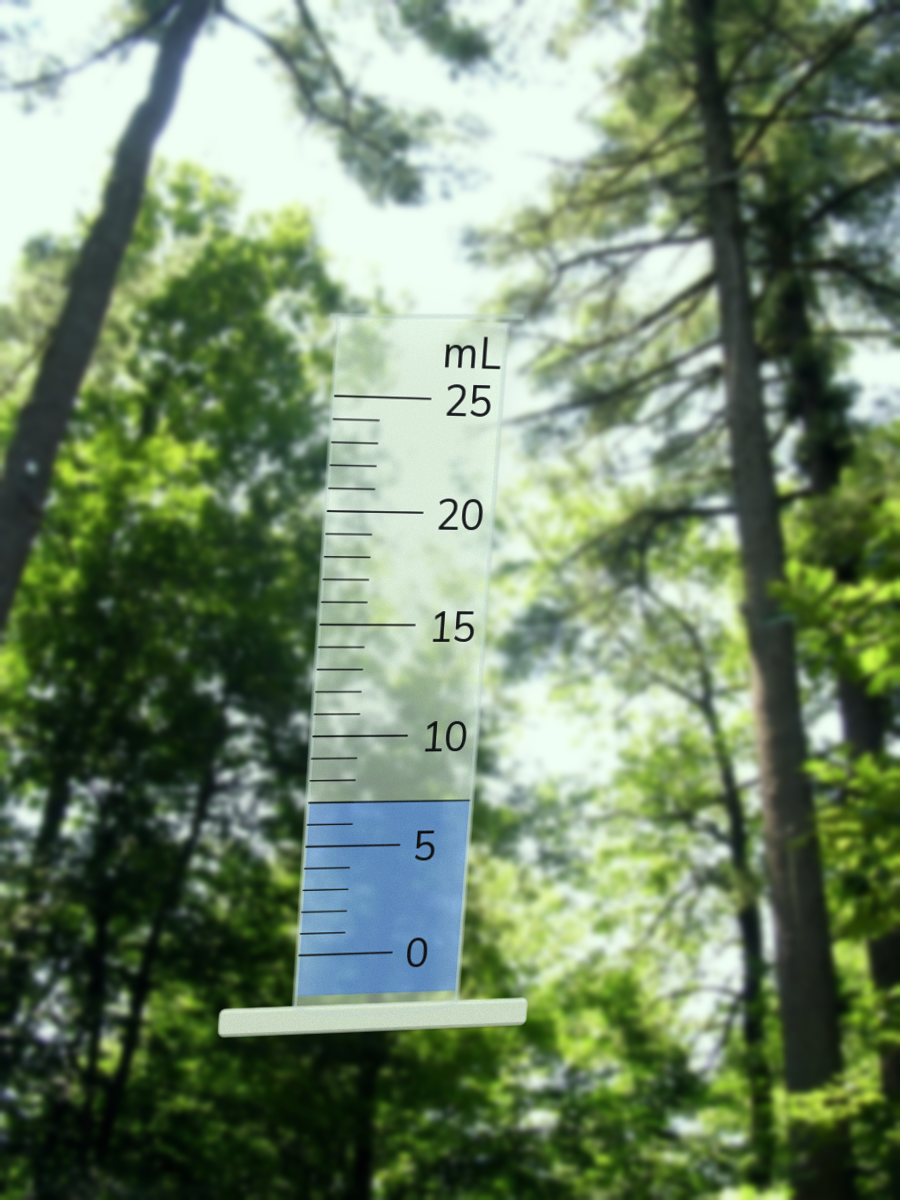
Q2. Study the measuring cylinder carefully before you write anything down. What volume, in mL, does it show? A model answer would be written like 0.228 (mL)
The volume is 7 (mL)
